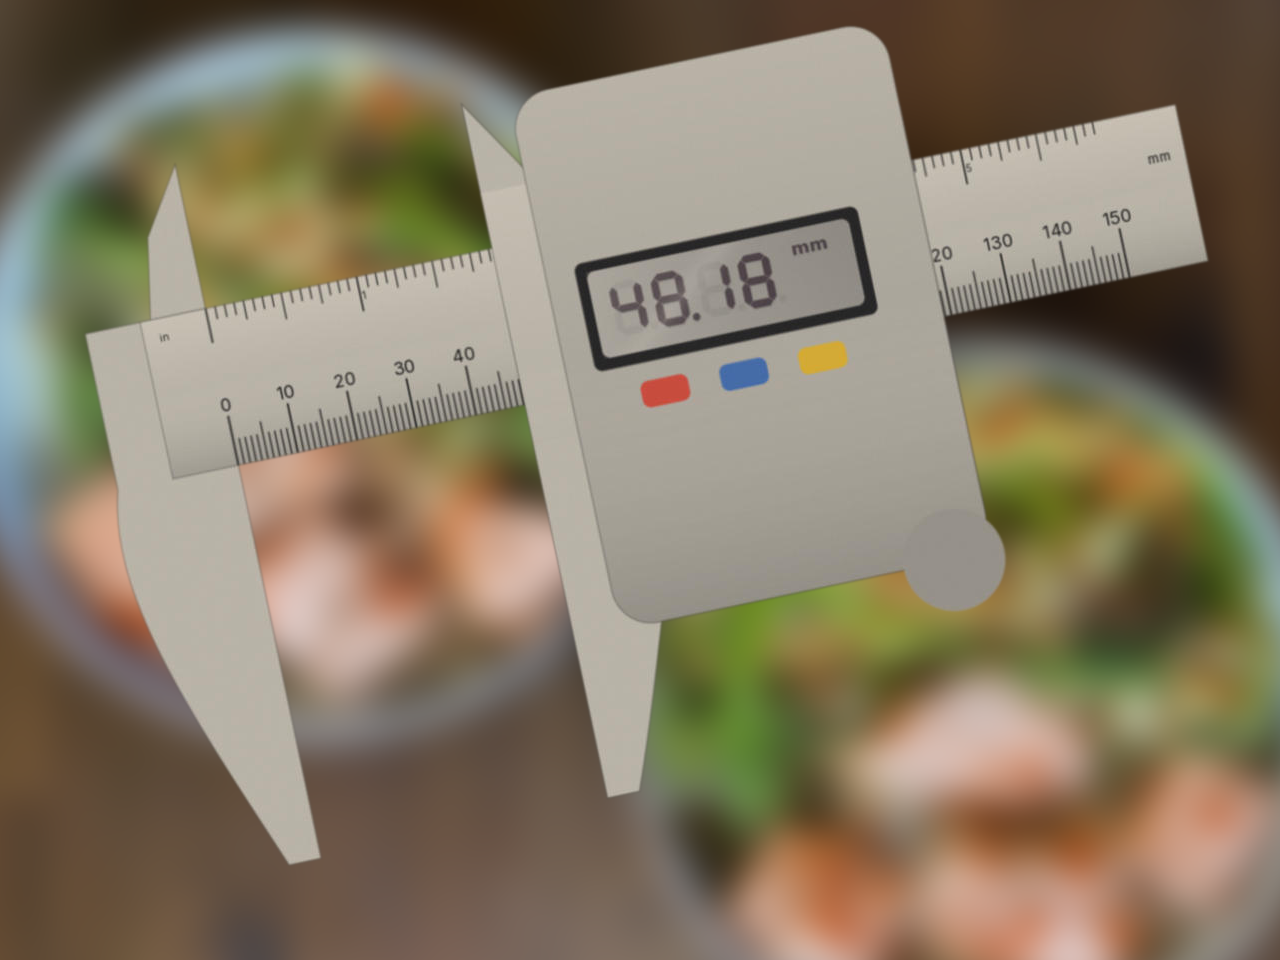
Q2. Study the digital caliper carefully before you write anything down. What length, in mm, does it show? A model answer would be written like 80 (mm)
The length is 48.18 (mm)
